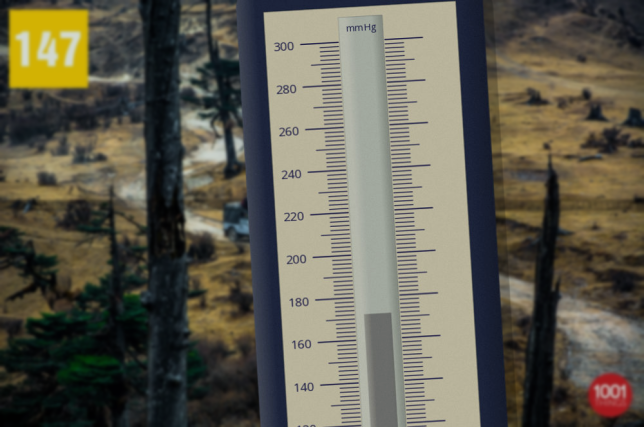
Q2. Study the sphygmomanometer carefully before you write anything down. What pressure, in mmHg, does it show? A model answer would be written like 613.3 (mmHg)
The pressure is 172 (mmHg)
